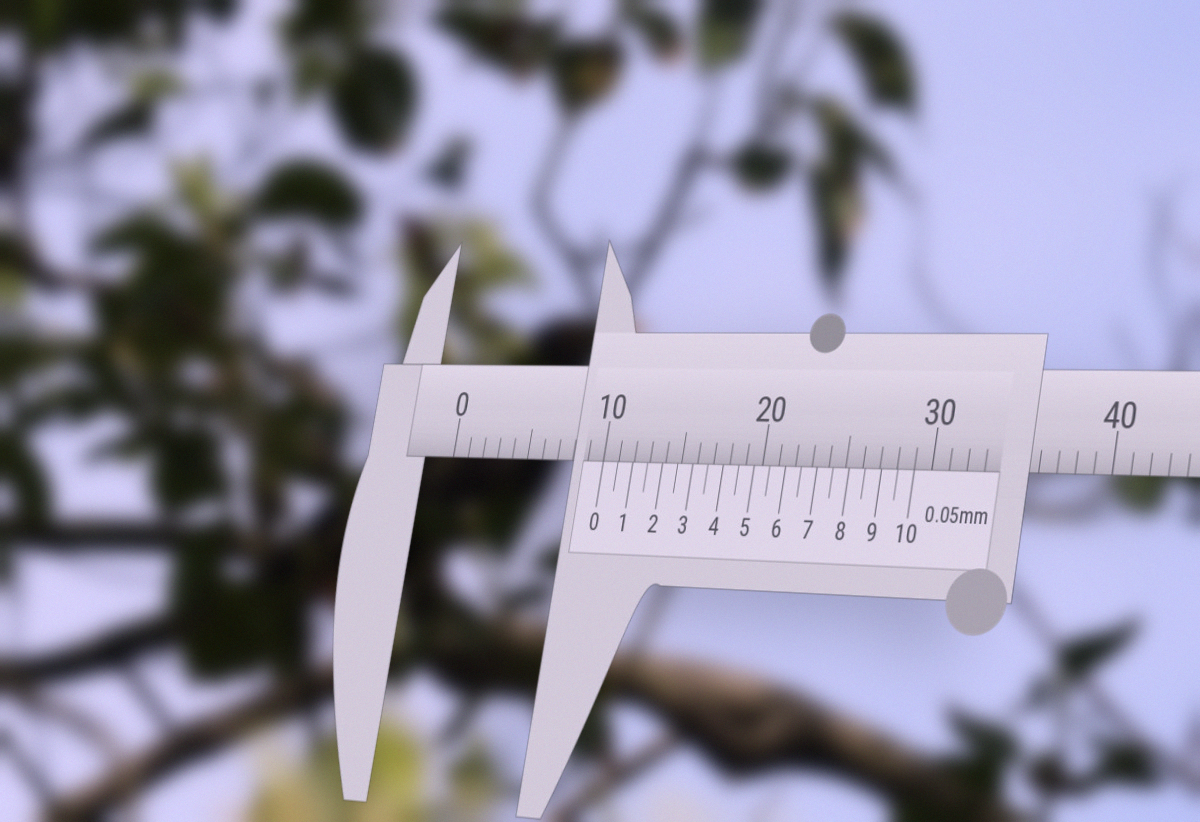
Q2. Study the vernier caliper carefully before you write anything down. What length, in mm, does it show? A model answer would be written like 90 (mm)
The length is 10.0 (mm)
